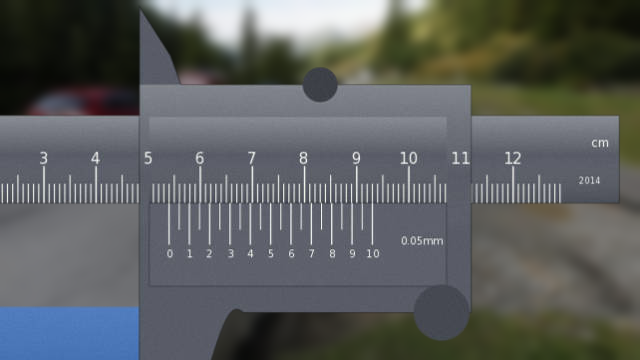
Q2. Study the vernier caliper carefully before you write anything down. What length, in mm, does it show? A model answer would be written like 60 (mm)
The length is 54.0 (mm)
